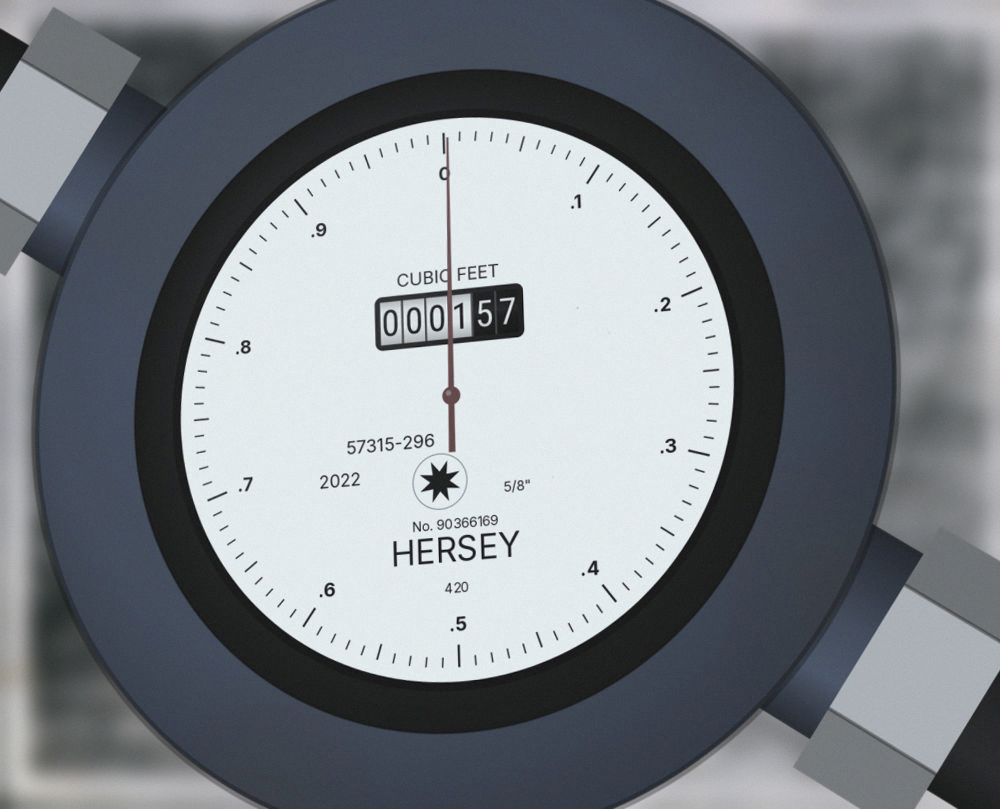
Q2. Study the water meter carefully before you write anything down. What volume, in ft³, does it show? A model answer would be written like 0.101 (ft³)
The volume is 157.00 (ft³)
